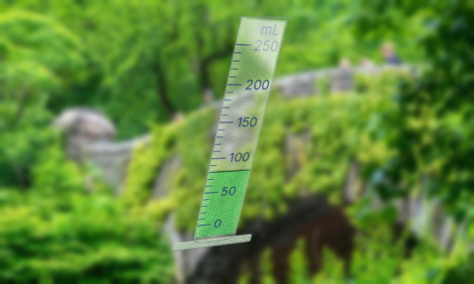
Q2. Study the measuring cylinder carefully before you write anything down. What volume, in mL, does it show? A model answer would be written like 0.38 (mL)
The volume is 80 (mL)
